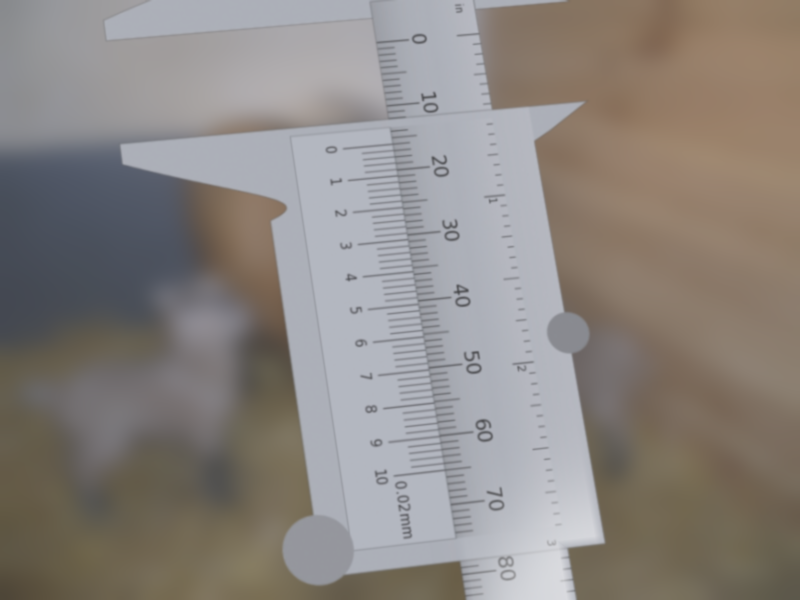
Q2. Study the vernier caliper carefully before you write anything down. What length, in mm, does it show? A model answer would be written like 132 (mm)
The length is 16.0 (mm)
